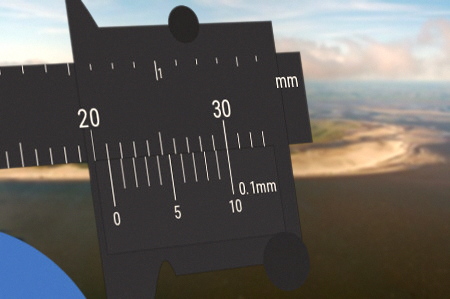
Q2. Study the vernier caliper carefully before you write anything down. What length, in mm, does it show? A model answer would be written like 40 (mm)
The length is 21.0 (mm)
